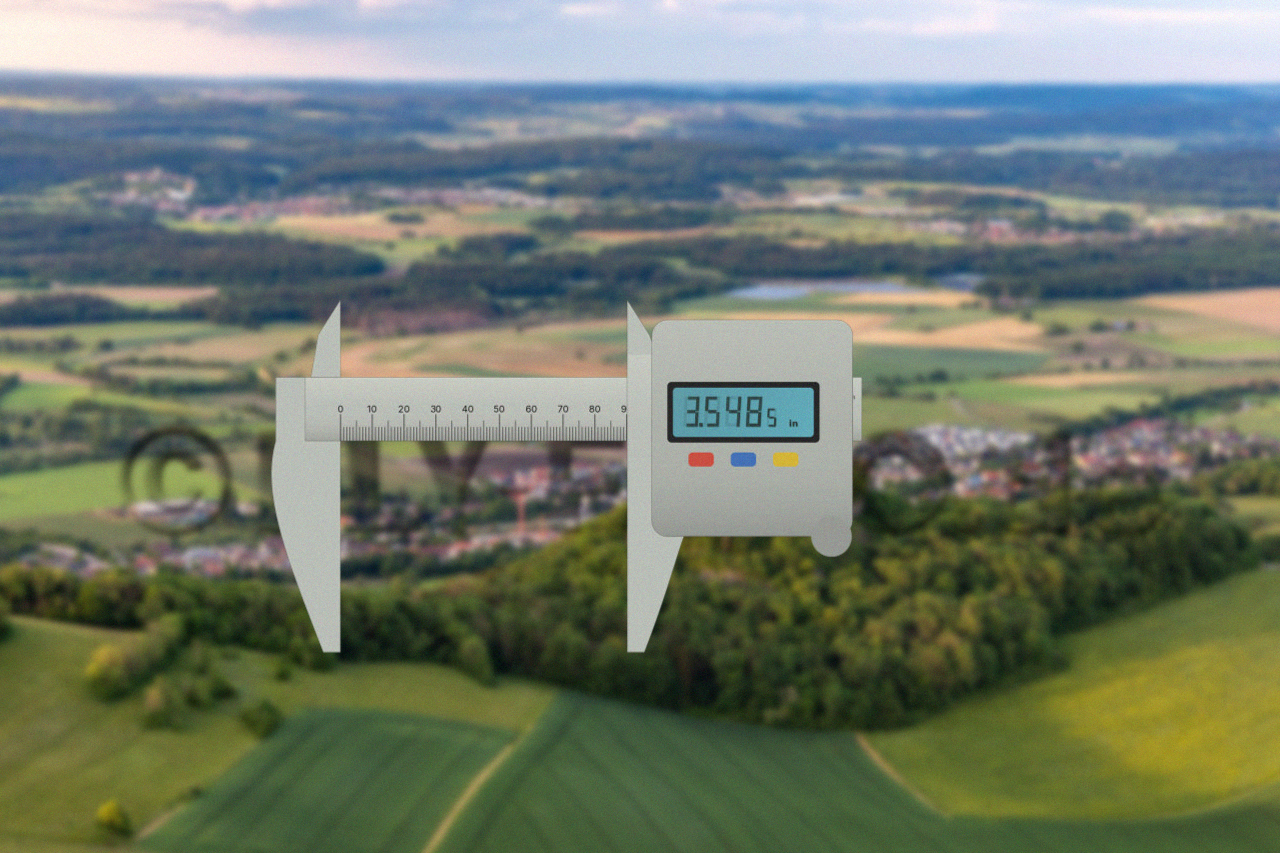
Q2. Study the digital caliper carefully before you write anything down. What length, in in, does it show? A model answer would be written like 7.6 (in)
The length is 3.5485 (in)
